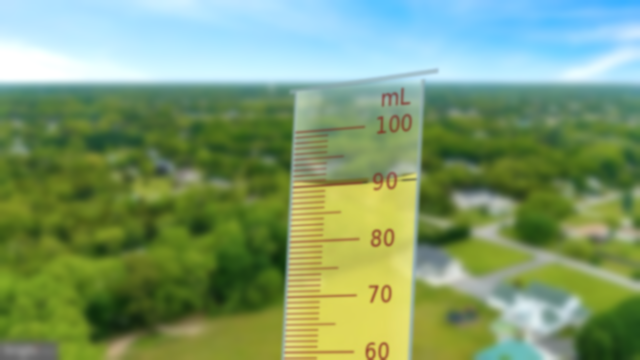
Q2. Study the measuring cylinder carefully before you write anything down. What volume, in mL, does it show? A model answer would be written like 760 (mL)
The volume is 90 (mL)
